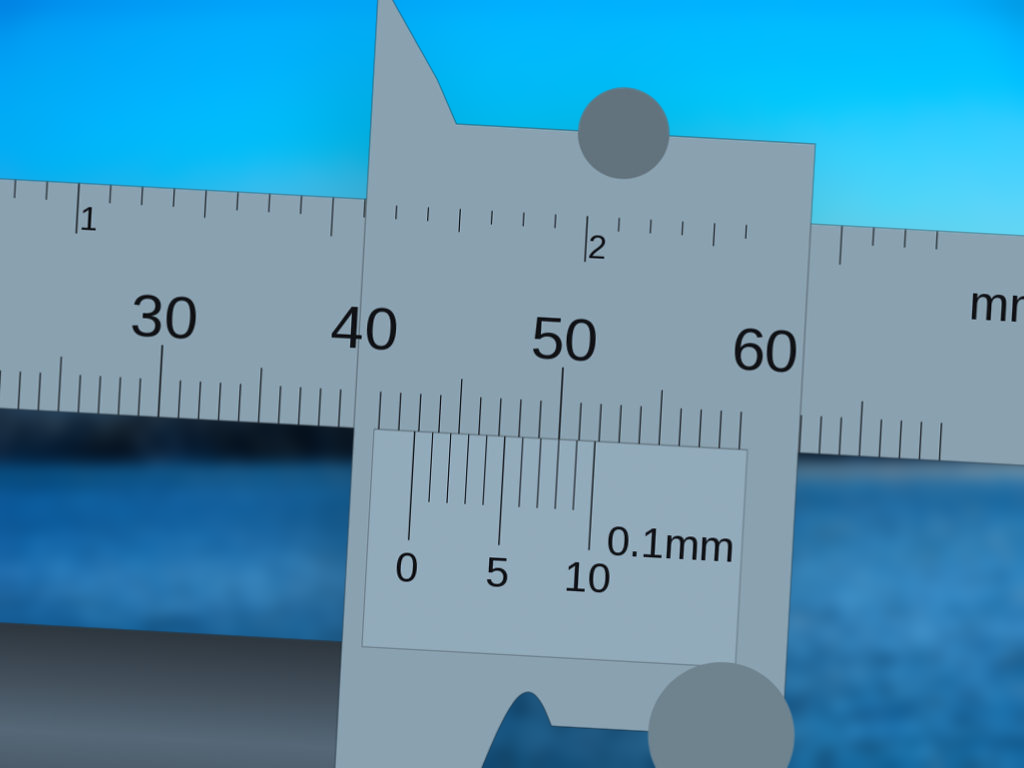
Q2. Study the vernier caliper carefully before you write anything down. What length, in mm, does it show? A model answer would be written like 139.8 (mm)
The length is 42.8 (mm)
